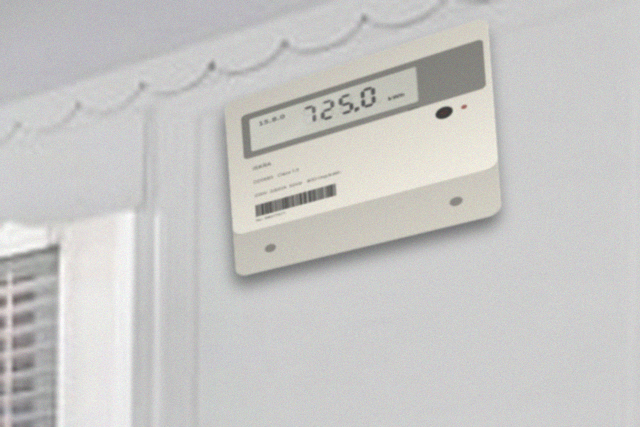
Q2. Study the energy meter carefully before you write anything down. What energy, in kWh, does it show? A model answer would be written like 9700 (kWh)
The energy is 725.0 (kWh)
